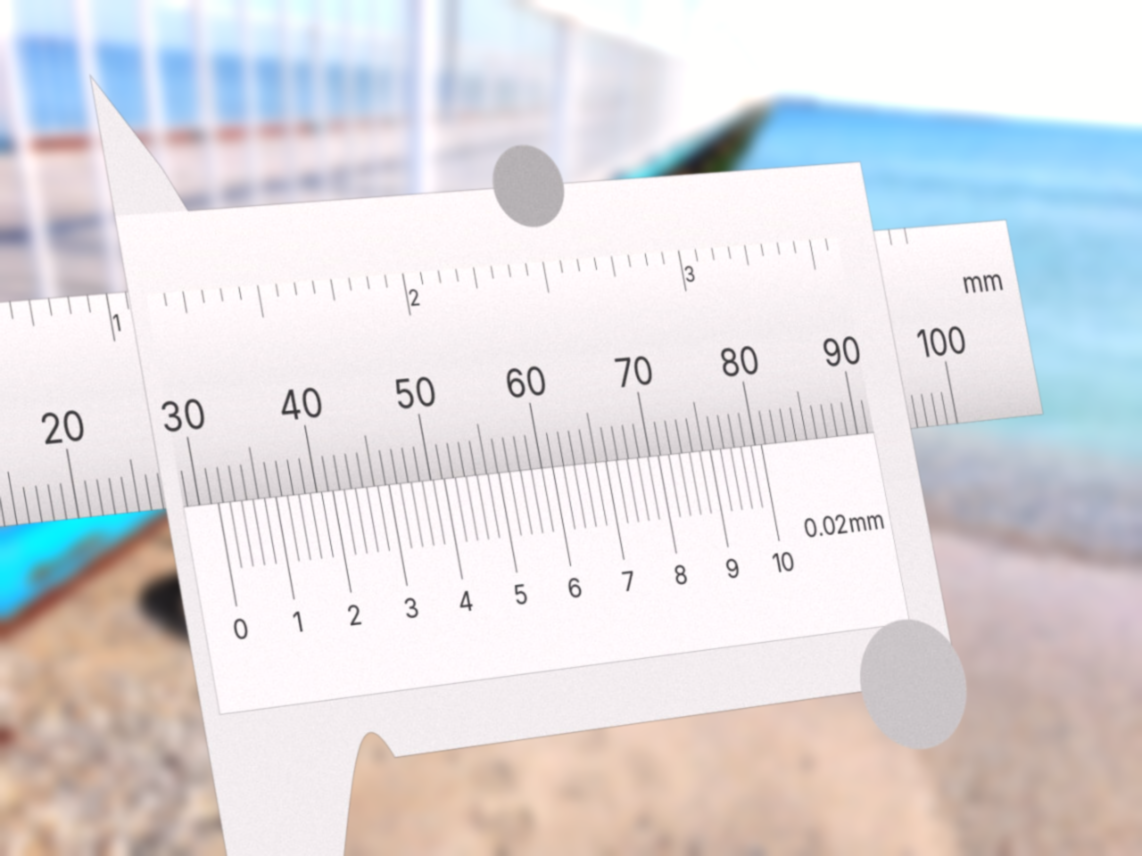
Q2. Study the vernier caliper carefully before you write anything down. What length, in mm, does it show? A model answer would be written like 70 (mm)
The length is 31.6 (mm)
